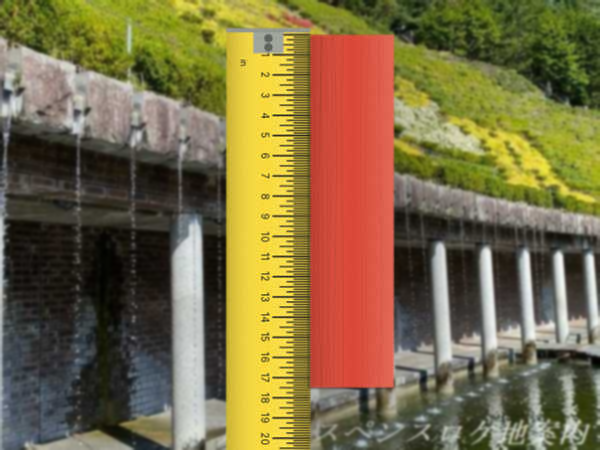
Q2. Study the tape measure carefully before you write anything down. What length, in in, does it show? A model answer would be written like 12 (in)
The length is 17.5 (in)
